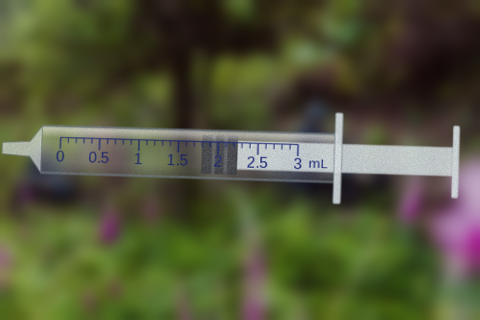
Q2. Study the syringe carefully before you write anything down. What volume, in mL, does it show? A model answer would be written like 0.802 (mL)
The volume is 1.8 (mL)
